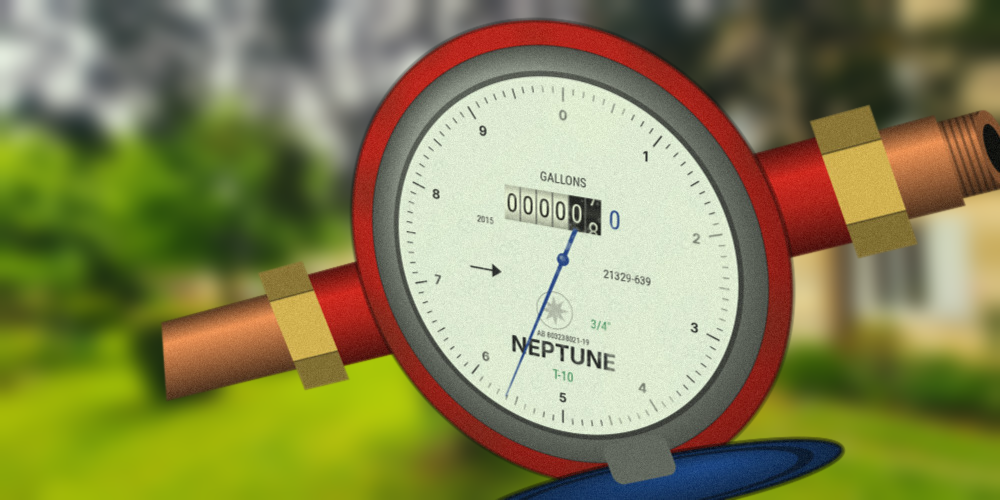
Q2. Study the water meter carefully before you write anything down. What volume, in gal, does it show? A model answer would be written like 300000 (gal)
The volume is 75.6 (gal)
